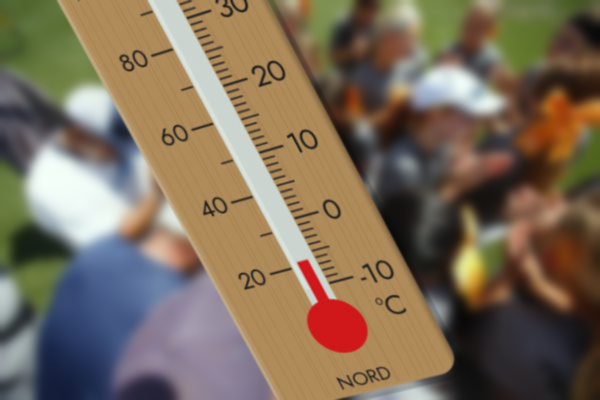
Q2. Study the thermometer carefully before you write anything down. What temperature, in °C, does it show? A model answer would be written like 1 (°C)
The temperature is -6 (°C)
